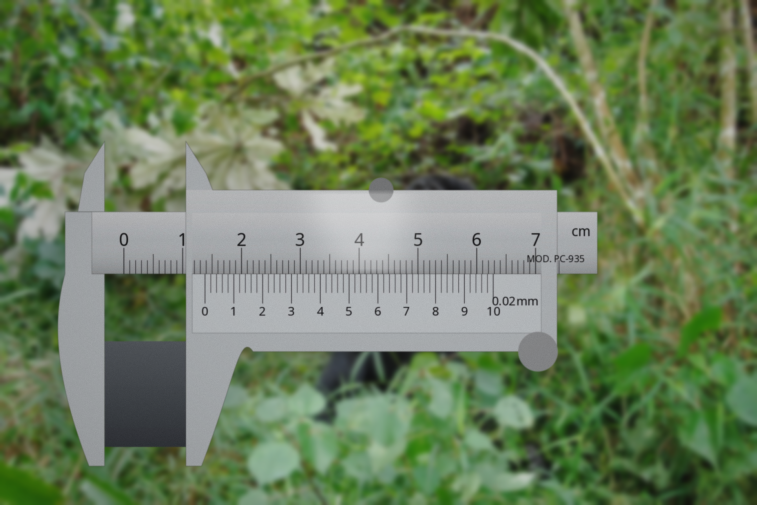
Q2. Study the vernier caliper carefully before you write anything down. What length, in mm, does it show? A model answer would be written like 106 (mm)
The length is 13.8 (mm)
